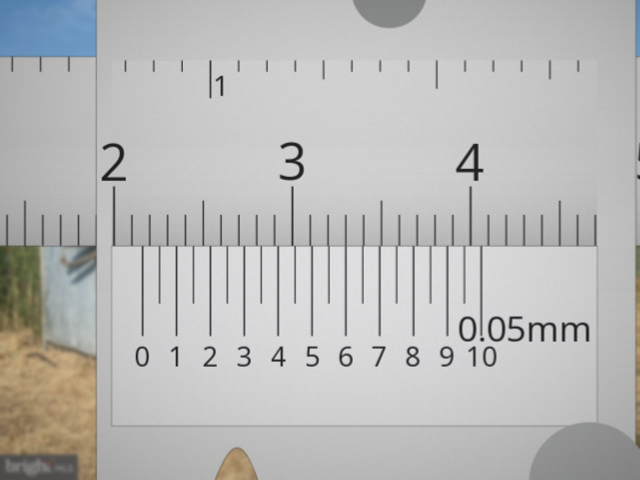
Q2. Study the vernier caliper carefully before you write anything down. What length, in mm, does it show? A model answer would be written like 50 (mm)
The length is 21.6 (mm)
